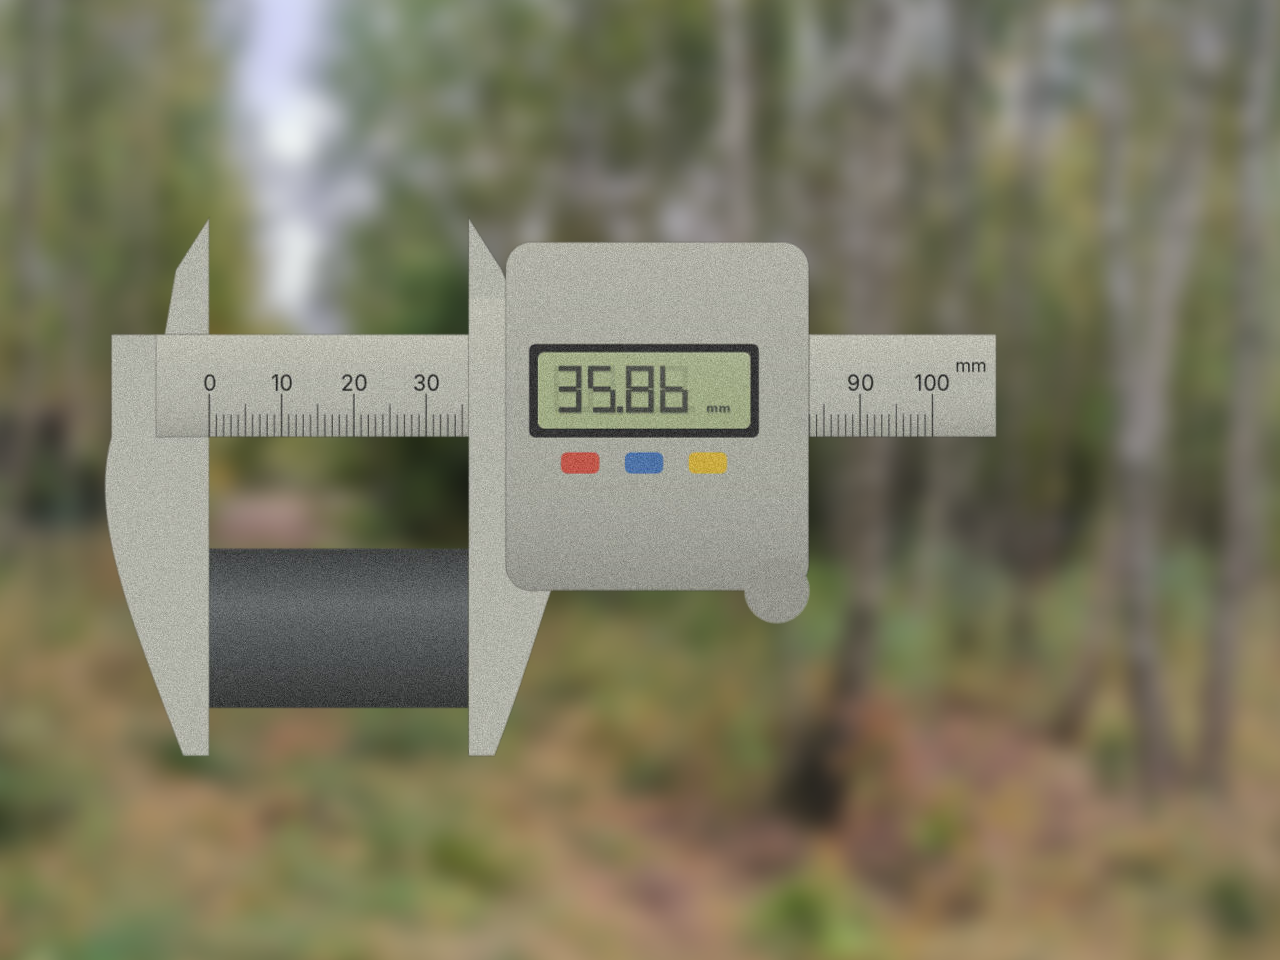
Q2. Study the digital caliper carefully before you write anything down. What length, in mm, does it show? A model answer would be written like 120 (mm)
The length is 35.86 (mm)
